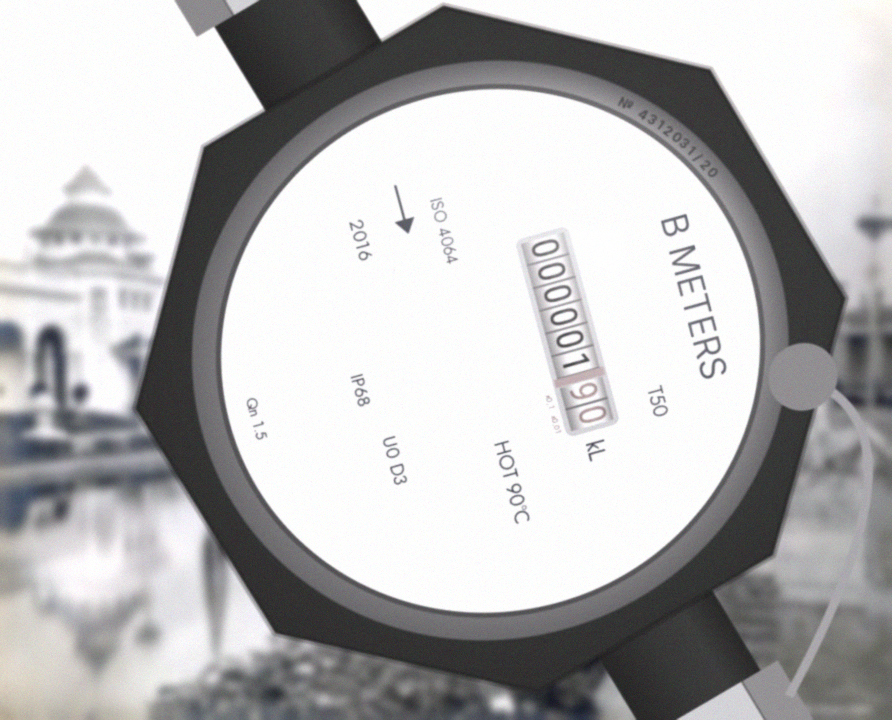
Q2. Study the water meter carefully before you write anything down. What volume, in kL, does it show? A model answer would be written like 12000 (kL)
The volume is 1.90 (kL)
